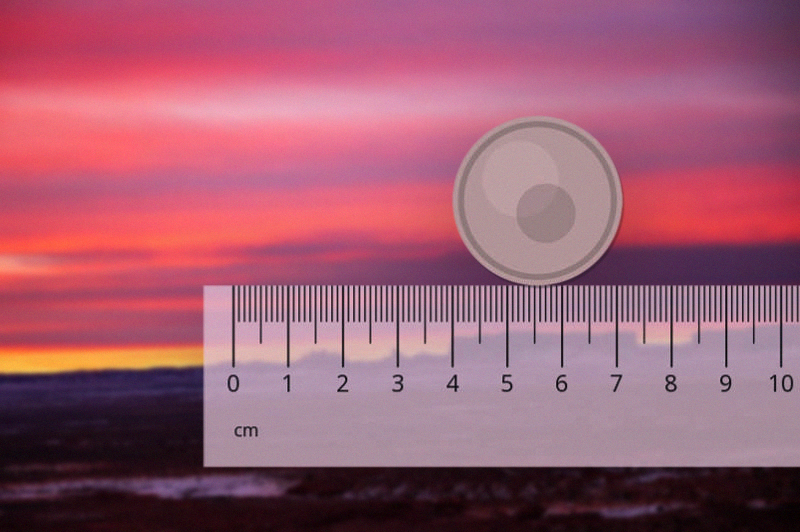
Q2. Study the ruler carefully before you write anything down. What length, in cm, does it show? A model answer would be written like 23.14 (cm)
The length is 3.1 (cm)
